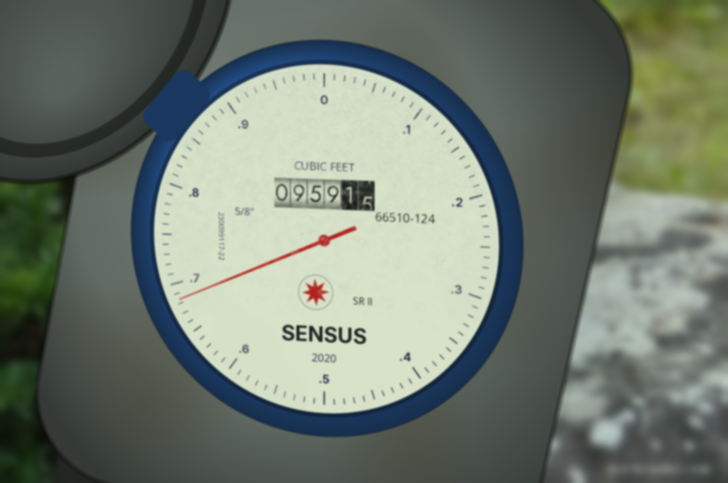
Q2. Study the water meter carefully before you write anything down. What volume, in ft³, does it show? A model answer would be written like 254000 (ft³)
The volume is 95914.68 (ft³)
